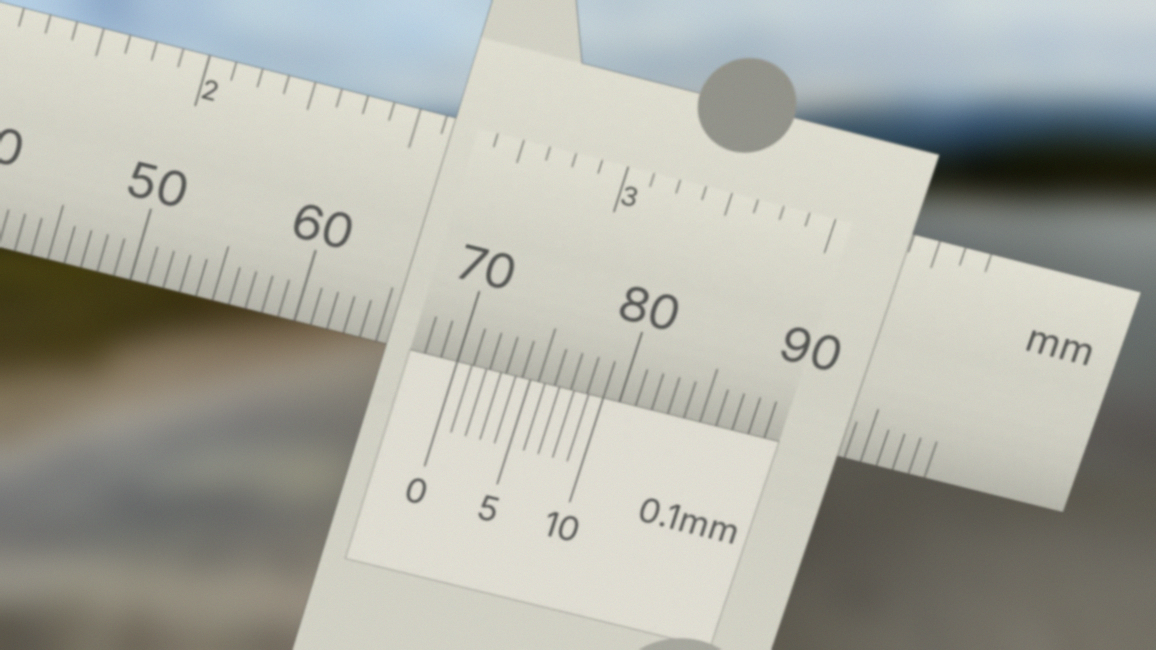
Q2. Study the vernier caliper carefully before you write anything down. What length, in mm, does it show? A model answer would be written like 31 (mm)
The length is 70.0 (mm)
